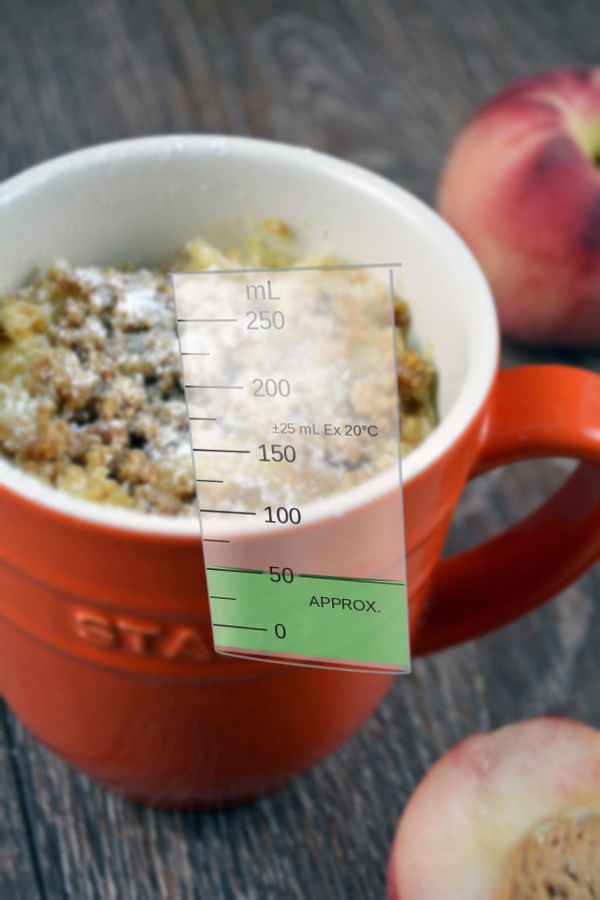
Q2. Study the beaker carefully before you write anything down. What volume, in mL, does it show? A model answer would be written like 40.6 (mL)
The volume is 50 (mL)
